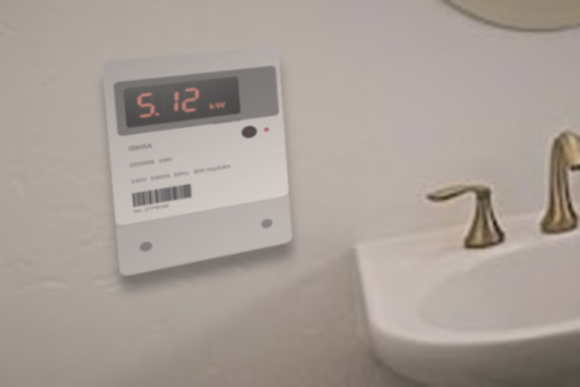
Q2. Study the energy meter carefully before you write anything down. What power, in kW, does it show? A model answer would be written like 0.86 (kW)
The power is 5.12 (kW)
